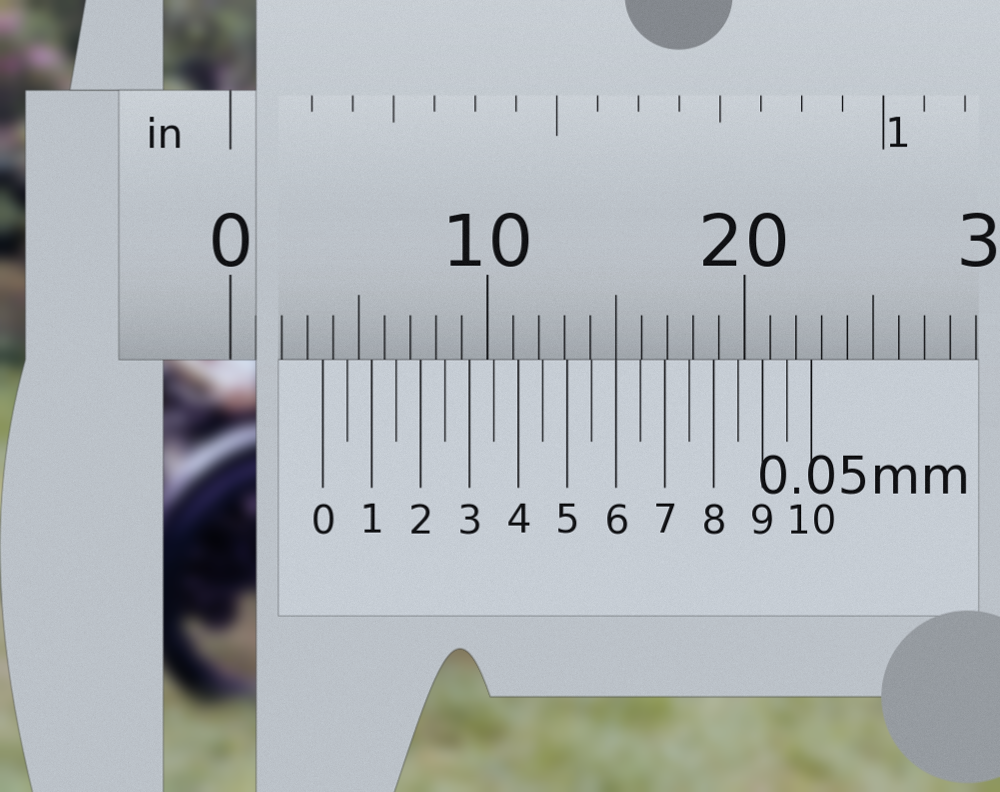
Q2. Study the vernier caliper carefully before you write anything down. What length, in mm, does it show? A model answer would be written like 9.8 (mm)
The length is 3.60 (mm)
